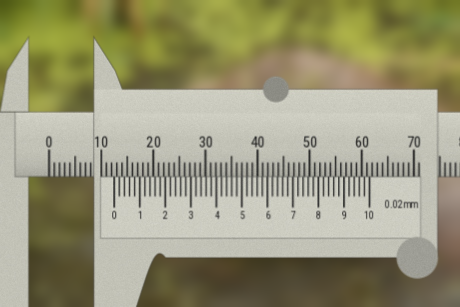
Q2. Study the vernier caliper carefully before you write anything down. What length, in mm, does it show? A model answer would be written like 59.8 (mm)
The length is 12.5 (mm)
